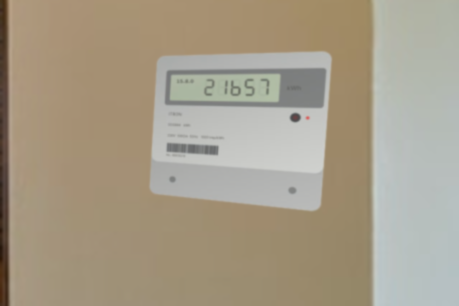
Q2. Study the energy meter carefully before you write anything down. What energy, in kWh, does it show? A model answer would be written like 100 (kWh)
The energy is 21657 (kWh)
